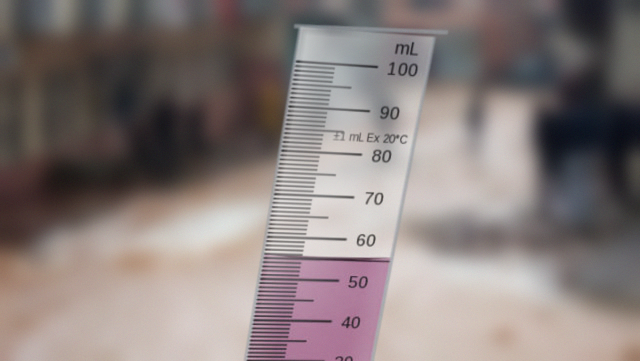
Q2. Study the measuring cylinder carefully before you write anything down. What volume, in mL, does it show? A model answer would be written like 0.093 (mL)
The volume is 55 (mL)
